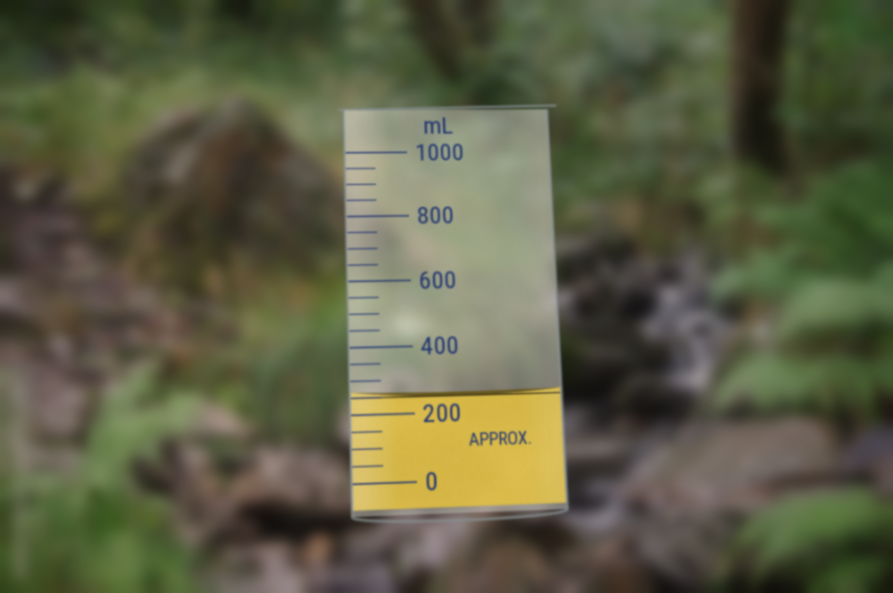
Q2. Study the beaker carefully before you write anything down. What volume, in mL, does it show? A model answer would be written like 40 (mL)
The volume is 250 (mL)
